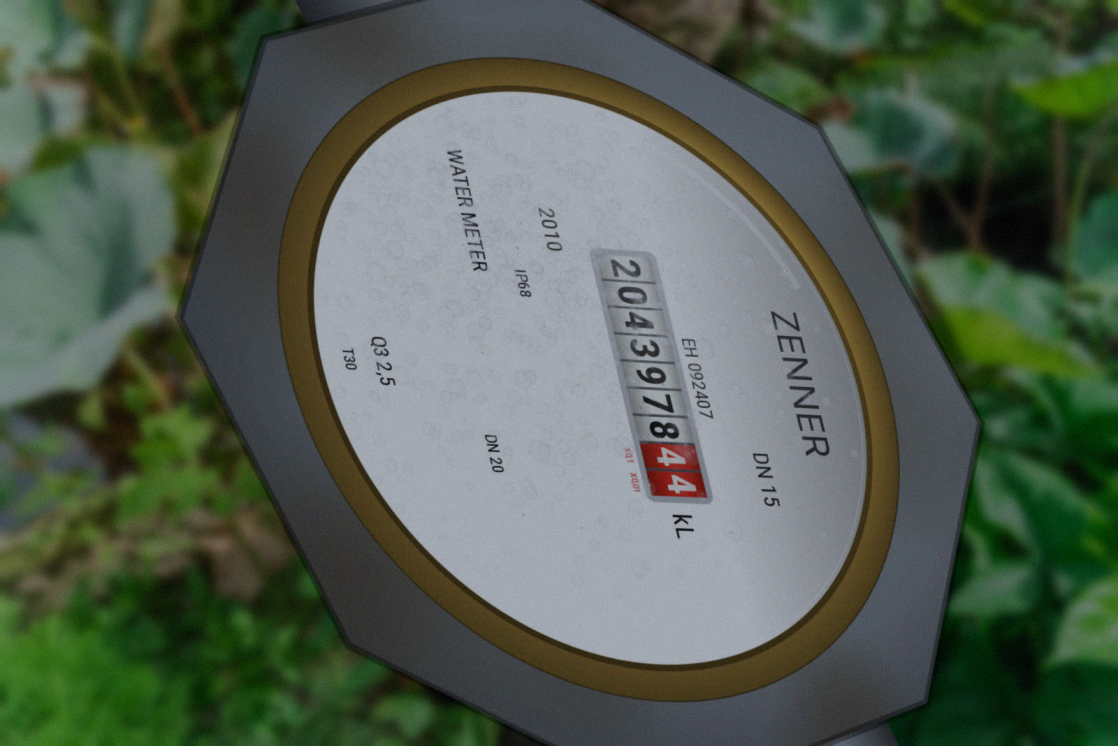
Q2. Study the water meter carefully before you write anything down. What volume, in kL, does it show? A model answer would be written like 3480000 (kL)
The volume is 2043978.44 (kL)
